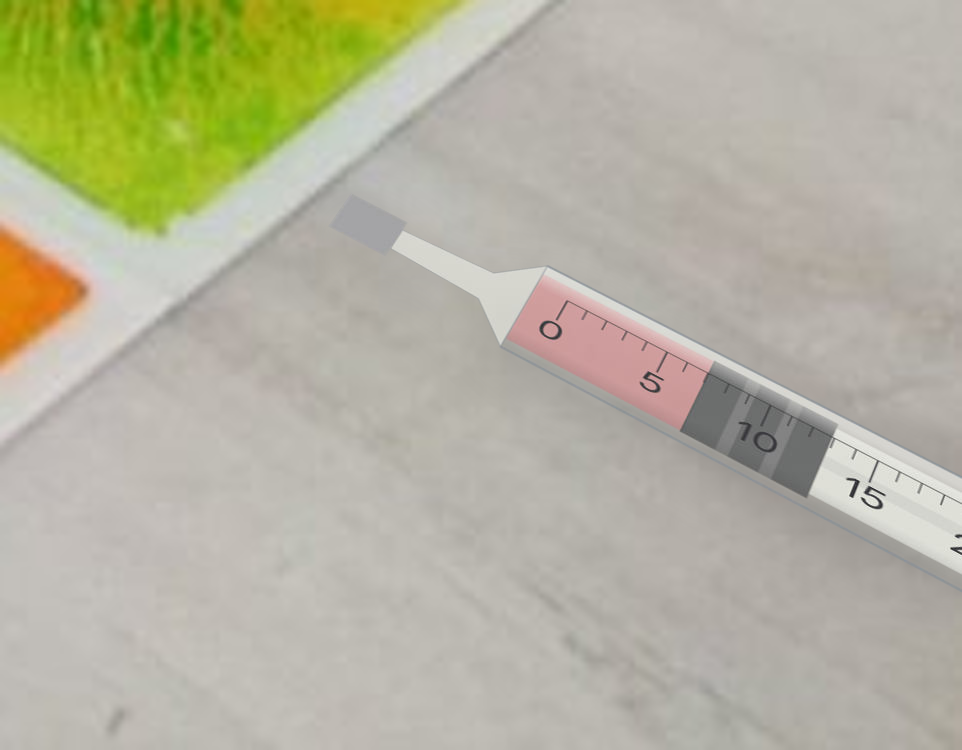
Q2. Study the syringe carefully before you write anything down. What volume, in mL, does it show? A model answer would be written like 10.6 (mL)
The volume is 7 (mL)
